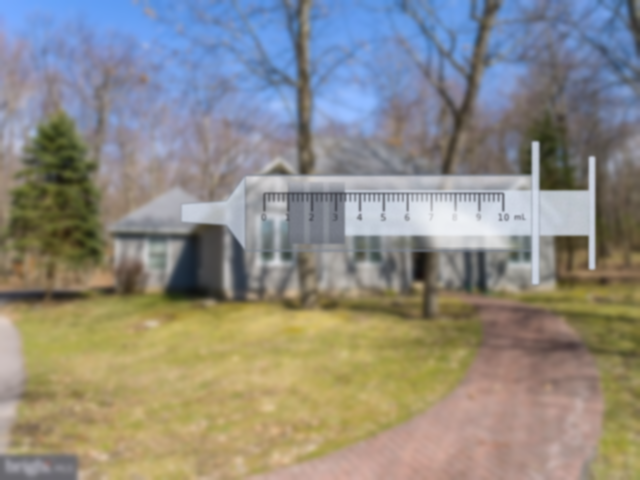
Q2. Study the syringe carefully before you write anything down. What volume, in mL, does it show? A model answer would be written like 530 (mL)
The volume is 1 (mL)
